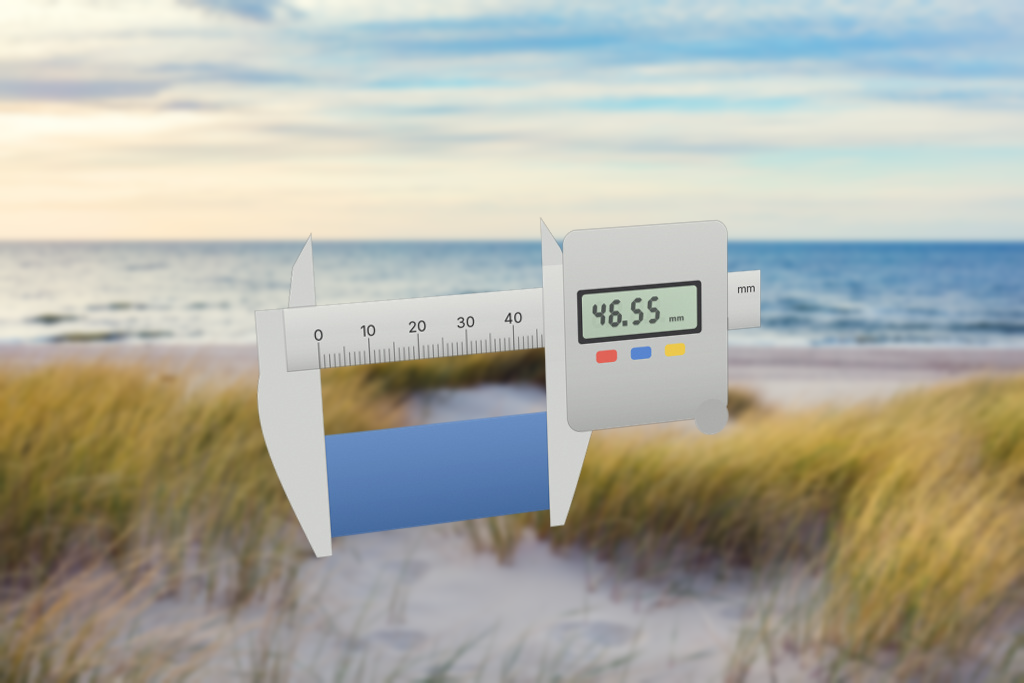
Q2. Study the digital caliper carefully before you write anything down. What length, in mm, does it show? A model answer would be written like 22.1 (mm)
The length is 46.55 (mm)
